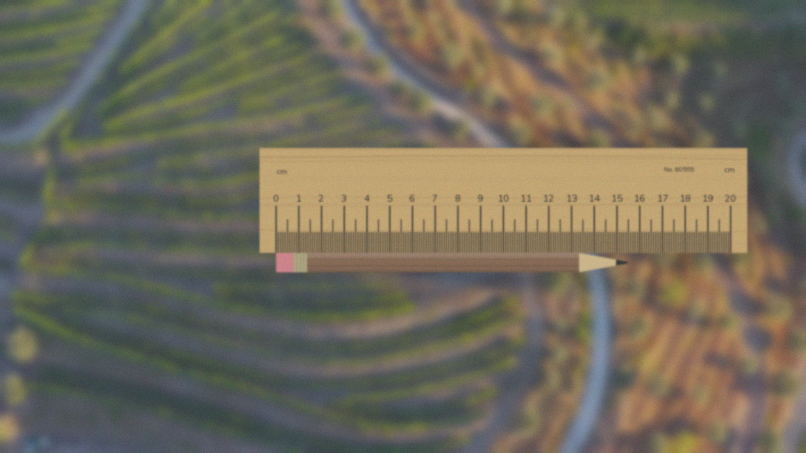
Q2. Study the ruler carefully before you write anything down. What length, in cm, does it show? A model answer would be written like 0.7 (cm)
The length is 15.5 (cm)
